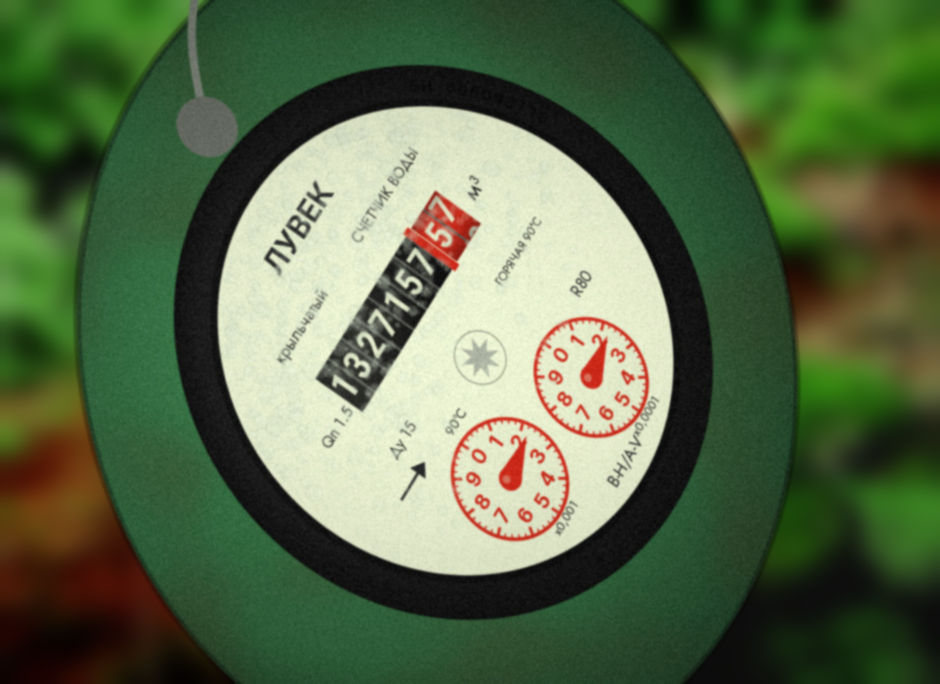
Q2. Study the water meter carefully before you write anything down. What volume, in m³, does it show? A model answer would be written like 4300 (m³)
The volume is 1327157.5722 (m³)
